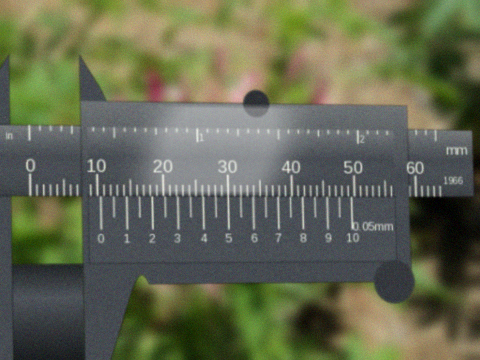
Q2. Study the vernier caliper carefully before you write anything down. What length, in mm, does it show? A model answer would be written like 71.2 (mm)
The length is 10.5 (mm)
